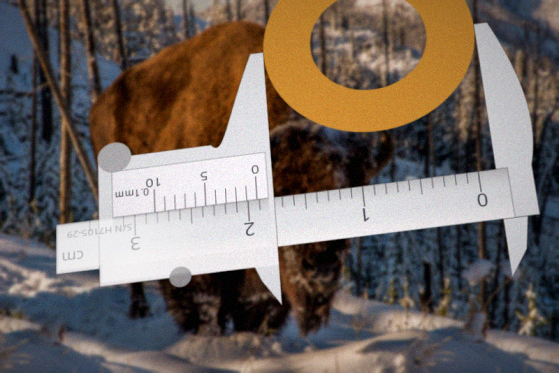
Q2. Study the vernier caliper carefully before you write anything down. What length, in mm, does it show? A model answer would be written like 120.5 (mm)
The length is 19.2 (mm)
